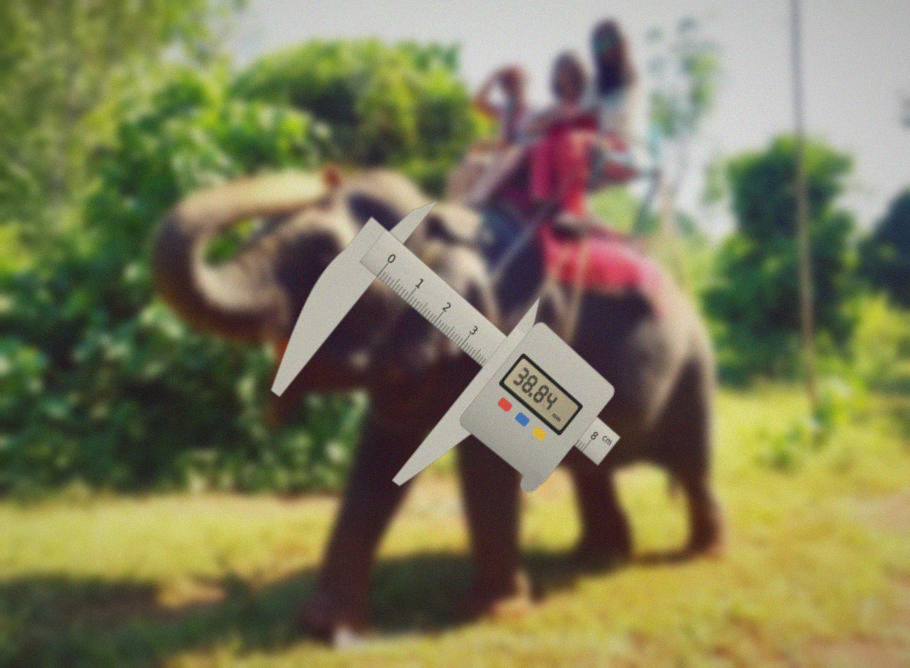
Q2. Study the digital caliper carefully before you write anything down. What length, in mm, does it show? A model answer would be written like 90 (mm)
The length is 38.84 (mm)
